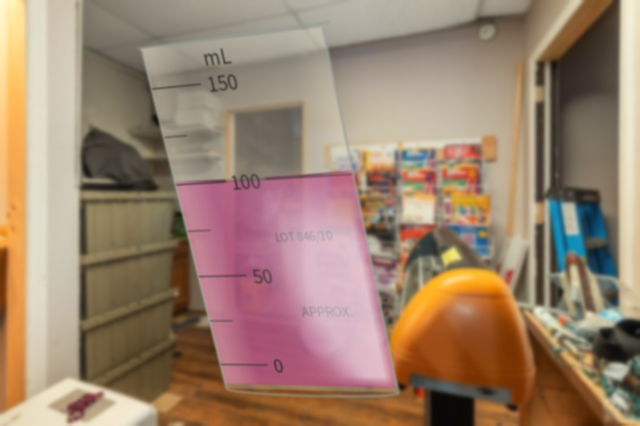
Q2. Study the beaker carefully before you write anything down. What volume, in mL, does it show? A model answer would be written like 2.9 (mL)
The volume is 100 (mL)
